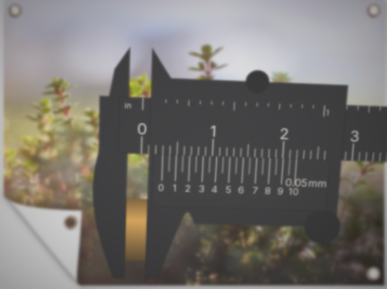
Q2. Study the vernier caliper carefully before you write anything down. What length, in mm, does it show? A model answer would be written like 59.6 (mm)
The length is 3.0 (mm)
